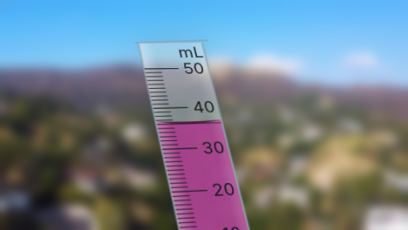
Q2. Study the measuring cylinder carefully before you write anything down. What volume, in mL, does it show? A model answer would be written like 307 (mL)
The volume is 36 (mL)
